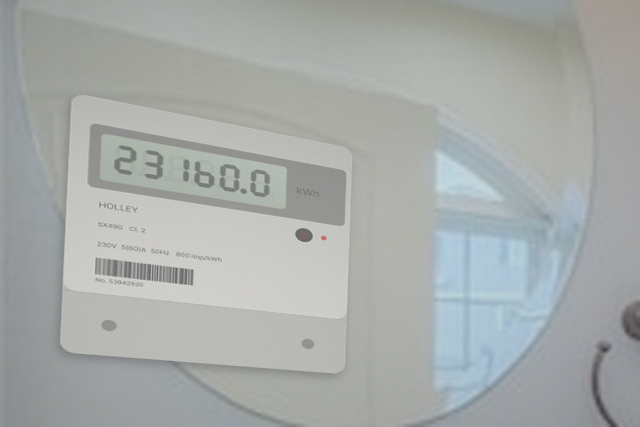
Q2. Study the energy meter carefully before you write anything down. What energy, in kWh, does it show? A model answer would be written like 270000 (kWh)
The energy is 23160.0 (kWh)
